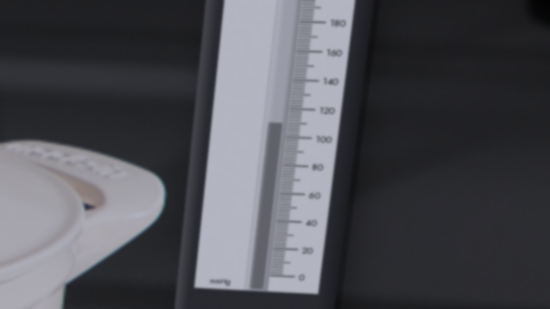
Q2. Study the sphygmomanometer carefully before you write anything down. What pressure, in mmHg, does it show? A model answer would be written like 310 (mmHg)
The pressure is 110 (mmHg)
